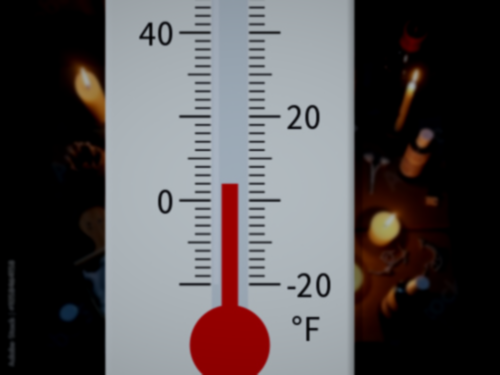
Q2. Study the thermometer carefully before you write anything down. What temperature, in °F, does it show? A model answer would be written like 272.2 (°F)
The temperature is 4 (°F)
